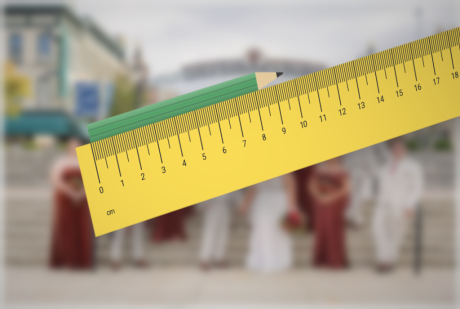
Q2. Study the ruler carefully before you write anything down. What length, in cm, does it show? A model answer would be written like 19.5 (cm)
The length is 9.5 (cm)
